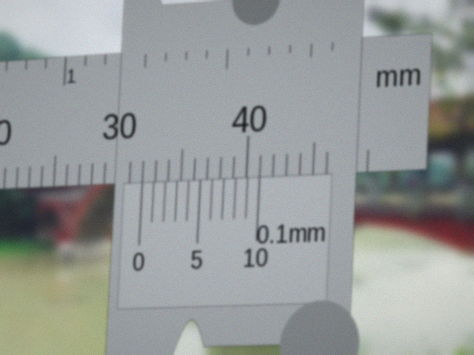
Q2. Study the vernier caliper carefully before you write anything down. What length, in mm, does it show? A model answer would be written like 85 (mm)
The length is 32.0 (mm)
